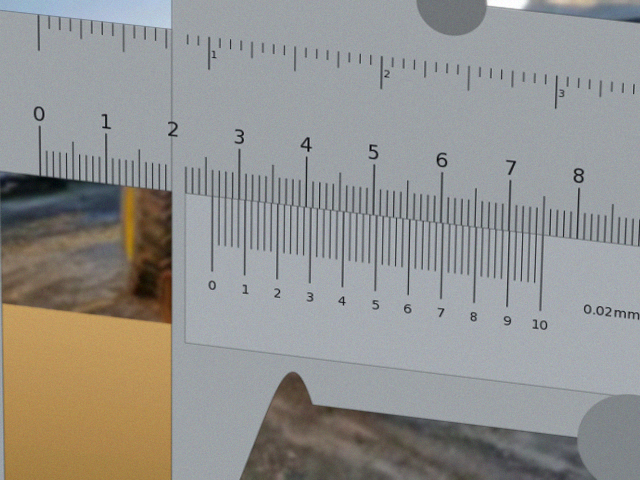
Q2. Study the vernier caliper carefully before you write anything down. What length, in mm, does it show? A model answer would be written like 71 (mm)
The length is 26.0 (mm)
